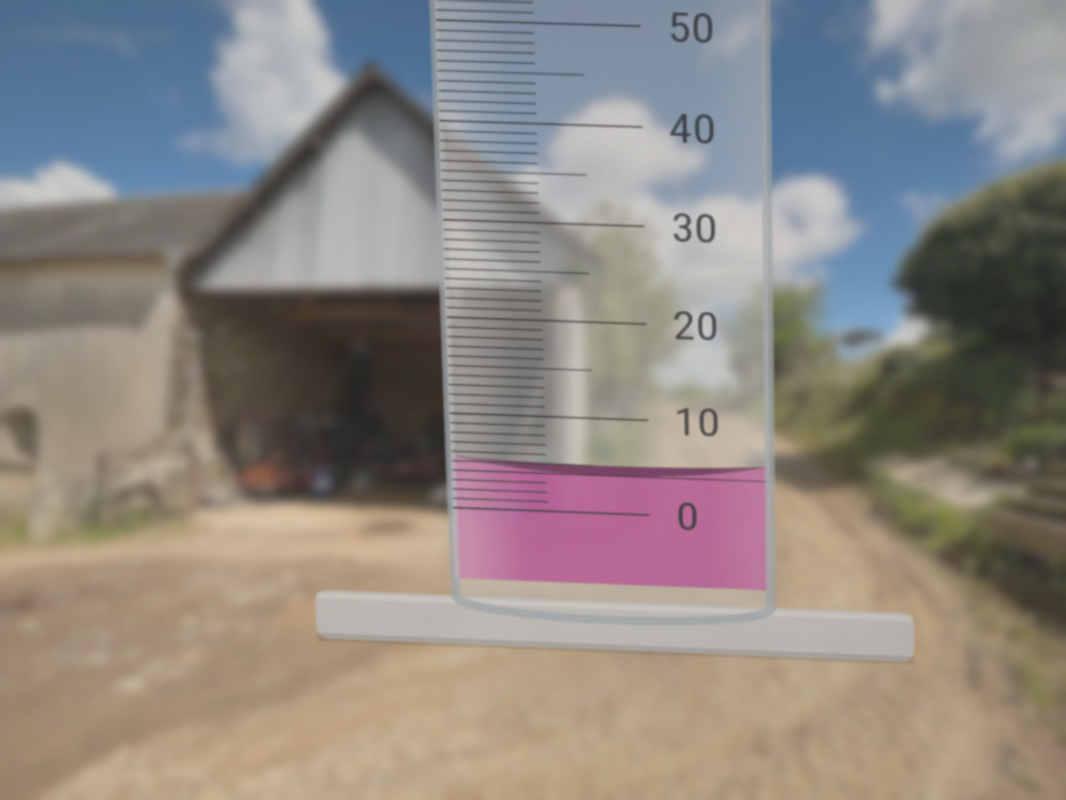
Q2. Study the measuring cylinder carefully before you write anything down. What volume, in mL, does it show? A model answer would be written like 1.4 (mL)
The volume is 4 (mL)
